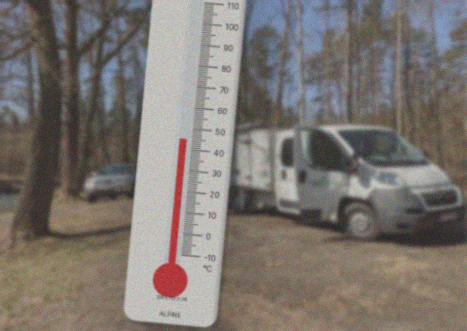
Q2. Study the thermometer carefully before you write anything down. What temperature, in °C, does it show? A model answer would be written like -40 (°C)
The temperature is 45 (°C)
